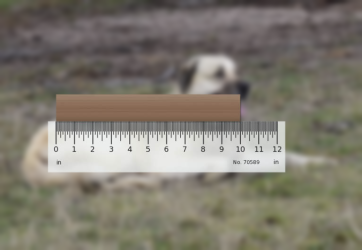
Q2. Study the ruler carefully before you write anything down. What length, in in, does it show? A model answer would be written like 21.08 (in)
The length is 10 (in)
